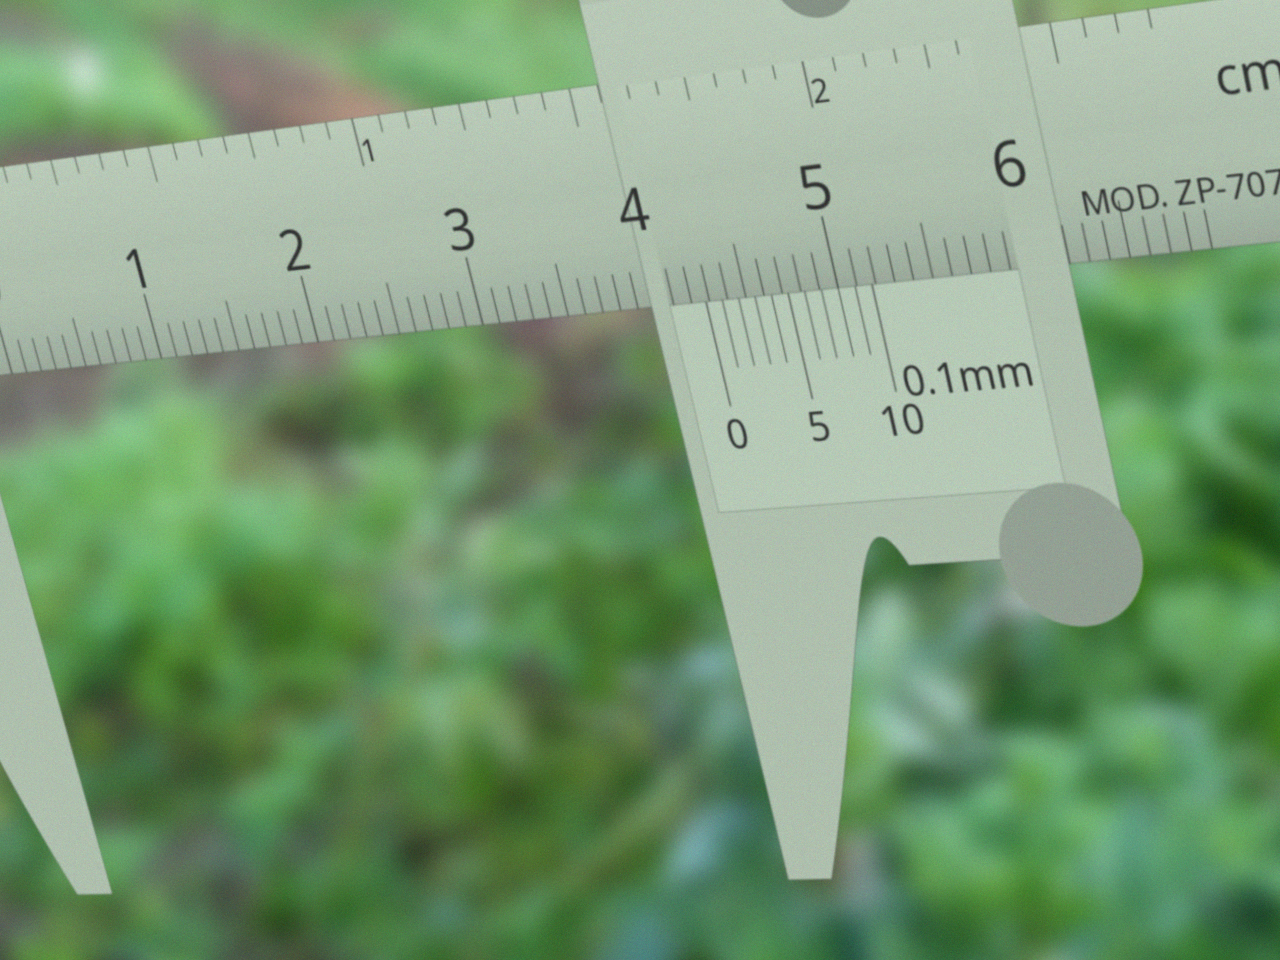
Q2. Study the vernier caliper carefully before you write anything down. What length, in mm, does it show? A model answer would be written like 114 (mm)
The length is 42.8 (mm)
